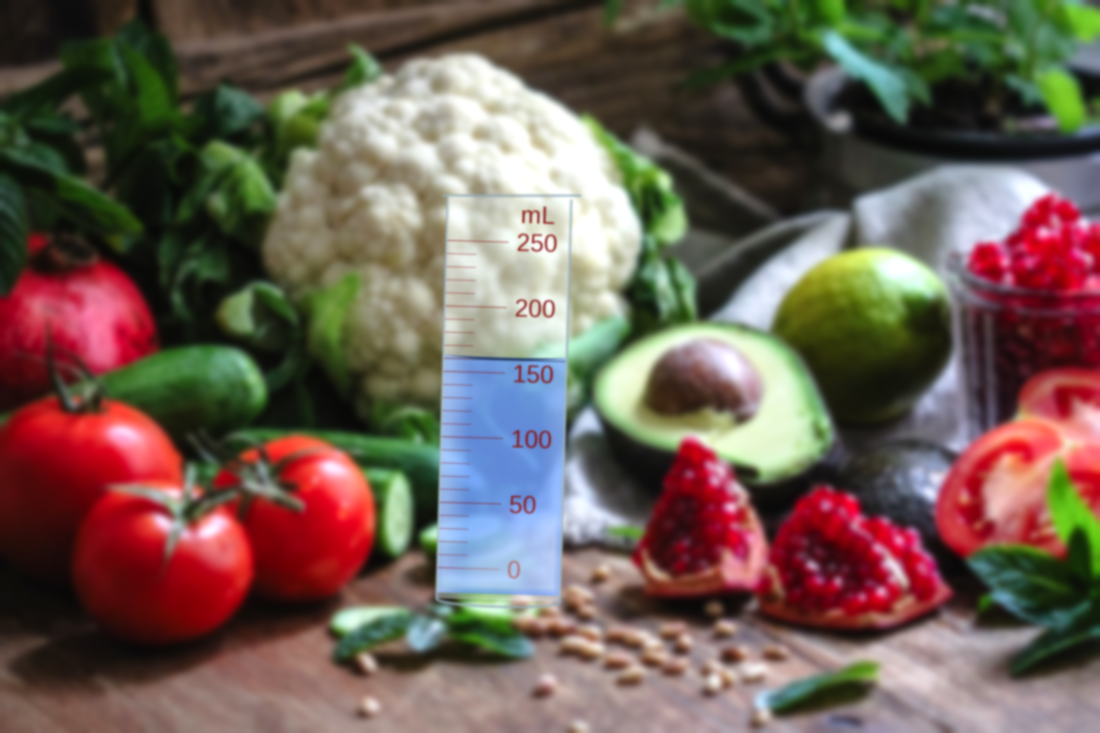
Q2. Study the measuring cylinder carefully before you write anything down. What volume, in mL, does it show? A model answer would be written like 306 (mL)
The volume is 160 (mL)
